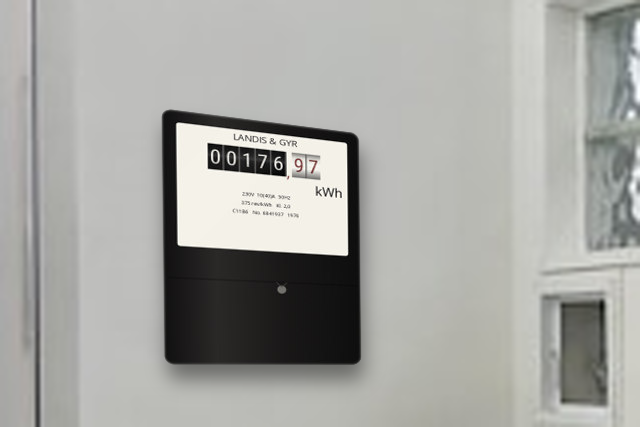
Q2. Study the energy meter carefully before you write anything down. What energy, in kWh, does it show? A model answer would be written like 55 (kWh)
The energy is 176.97 (kWh)
